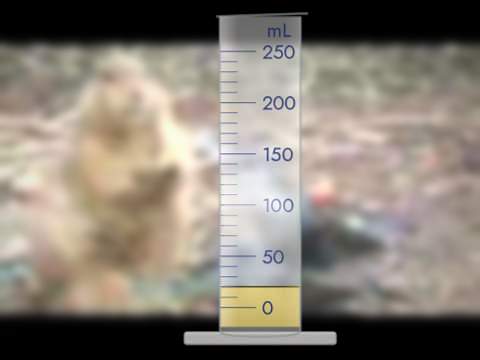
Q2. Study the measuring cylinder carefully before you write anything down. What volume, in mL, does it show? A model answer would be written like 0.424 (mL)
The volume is 20 (mL)
